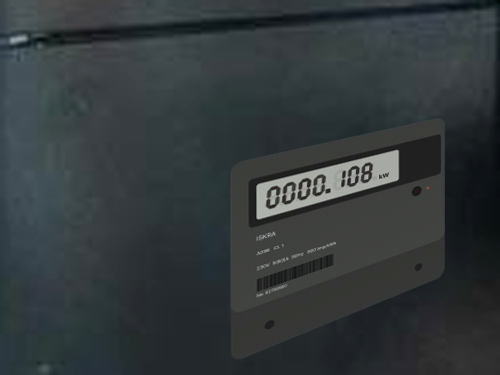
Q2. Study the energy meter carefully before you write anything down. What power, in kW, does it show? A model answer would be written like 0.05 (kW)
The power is 0.108 (kW)
